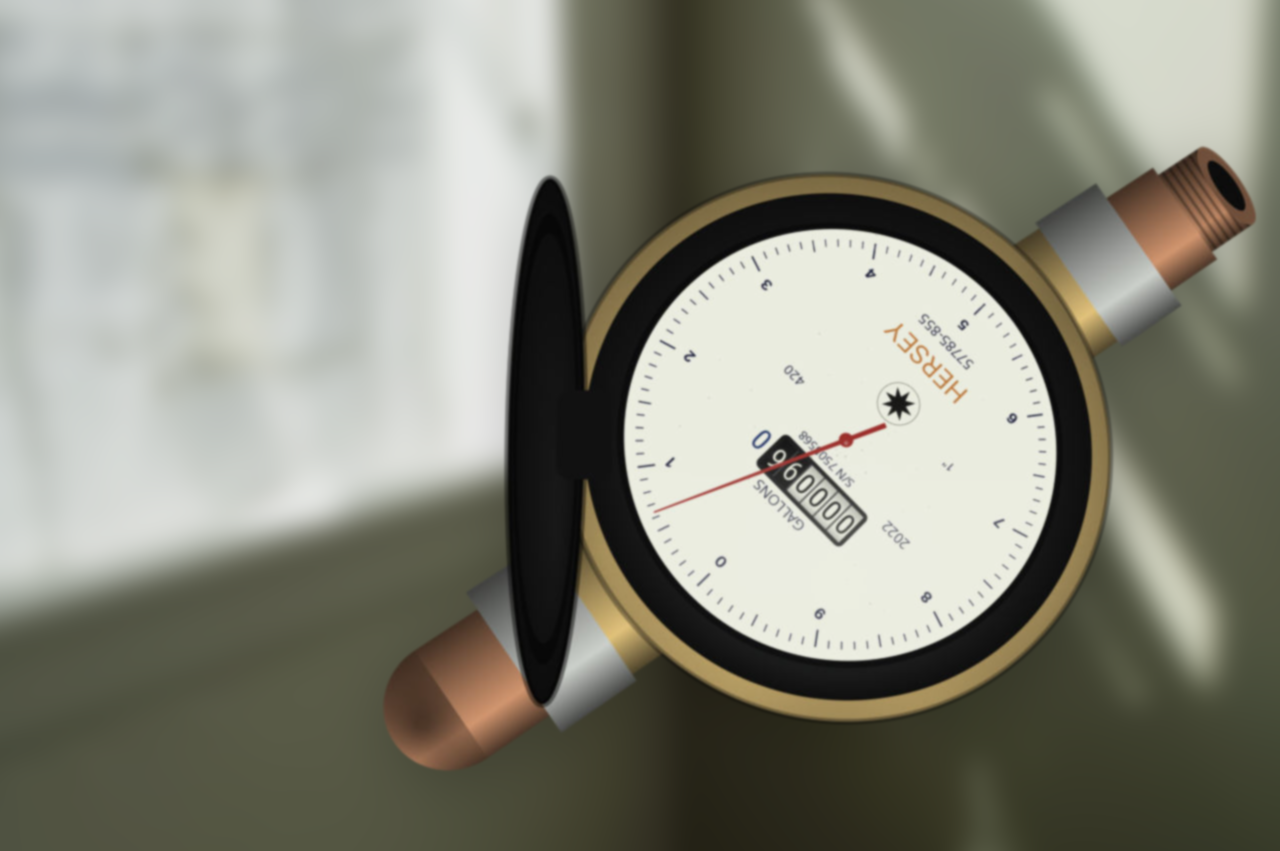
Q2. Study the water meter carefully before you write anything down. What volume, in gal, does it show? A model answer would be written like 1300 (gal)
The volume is 960.6 (gal)
